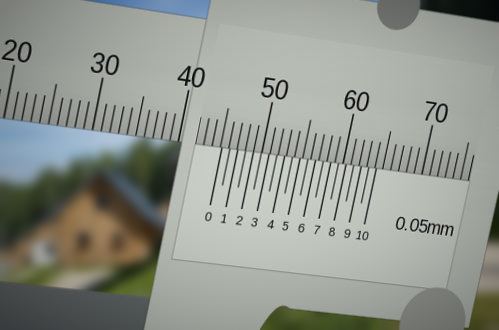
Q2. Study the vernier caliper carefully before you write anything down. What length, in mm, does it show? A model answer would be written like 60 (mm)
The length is 45.2 (mm)
